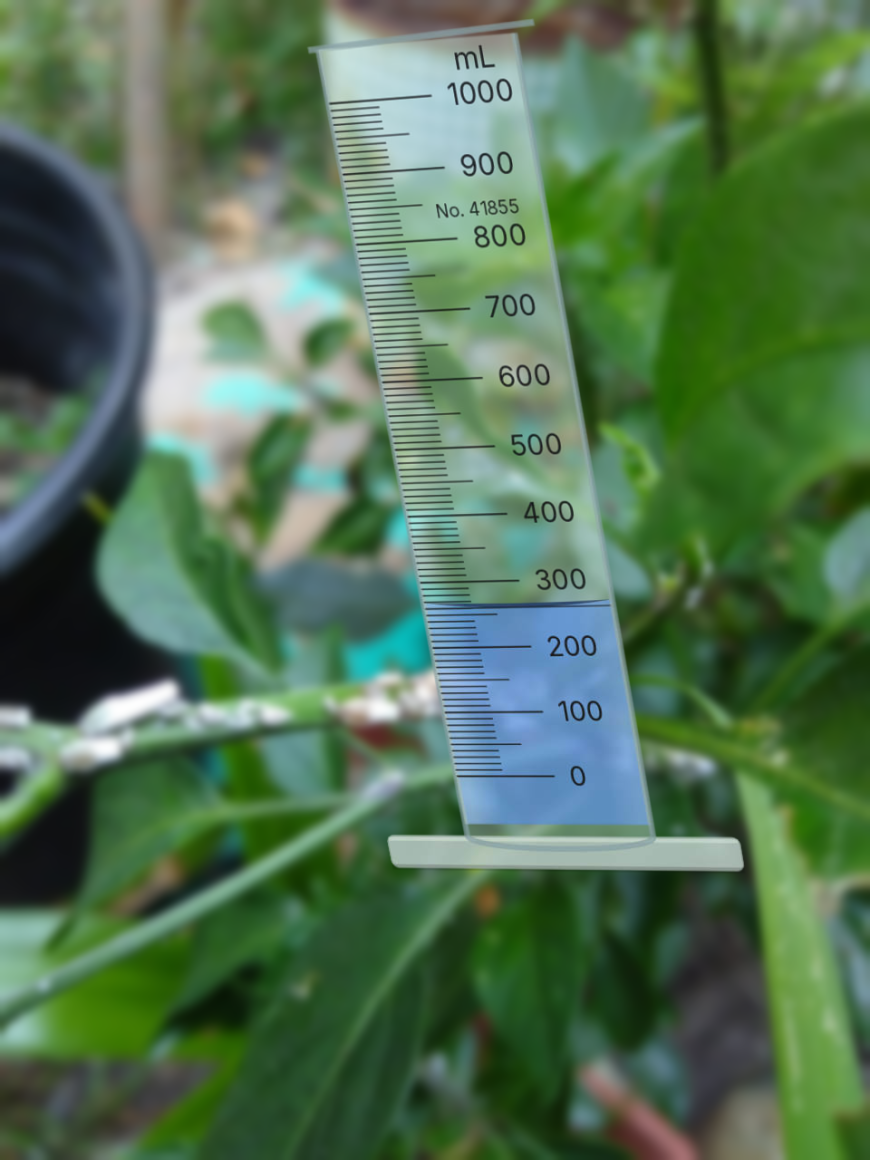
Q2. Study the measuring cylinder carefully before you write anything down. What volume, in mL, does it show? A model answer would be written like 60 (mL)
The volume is 260 (mL)
